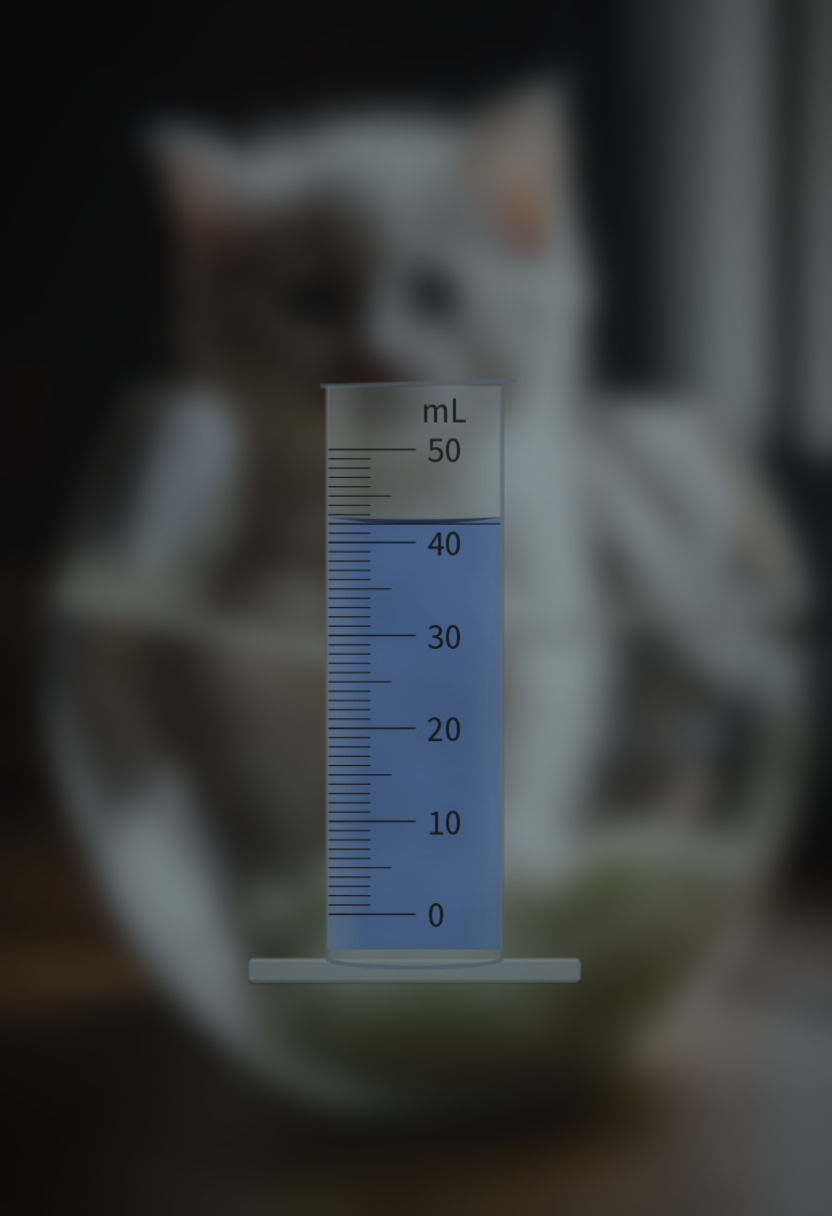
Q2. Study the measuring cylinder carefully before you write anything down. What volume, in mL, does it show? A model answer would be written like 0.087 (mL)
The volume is 42 (mL)
